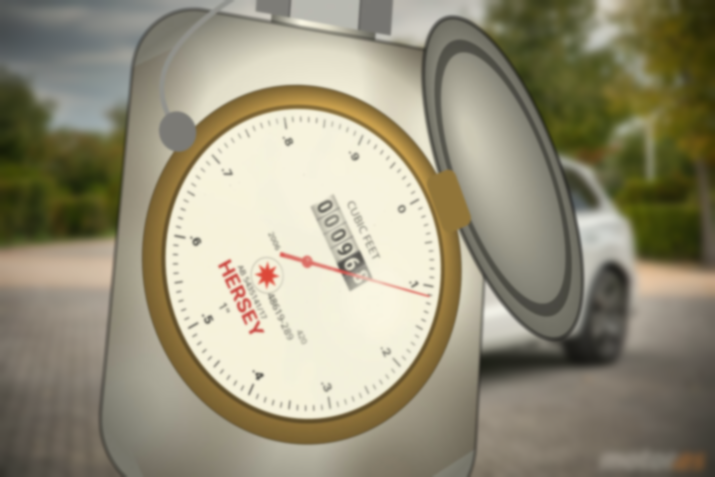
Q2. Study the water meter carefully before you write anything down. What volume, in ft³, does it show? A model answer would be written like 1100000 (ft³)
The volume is 968.11 (ft³)
